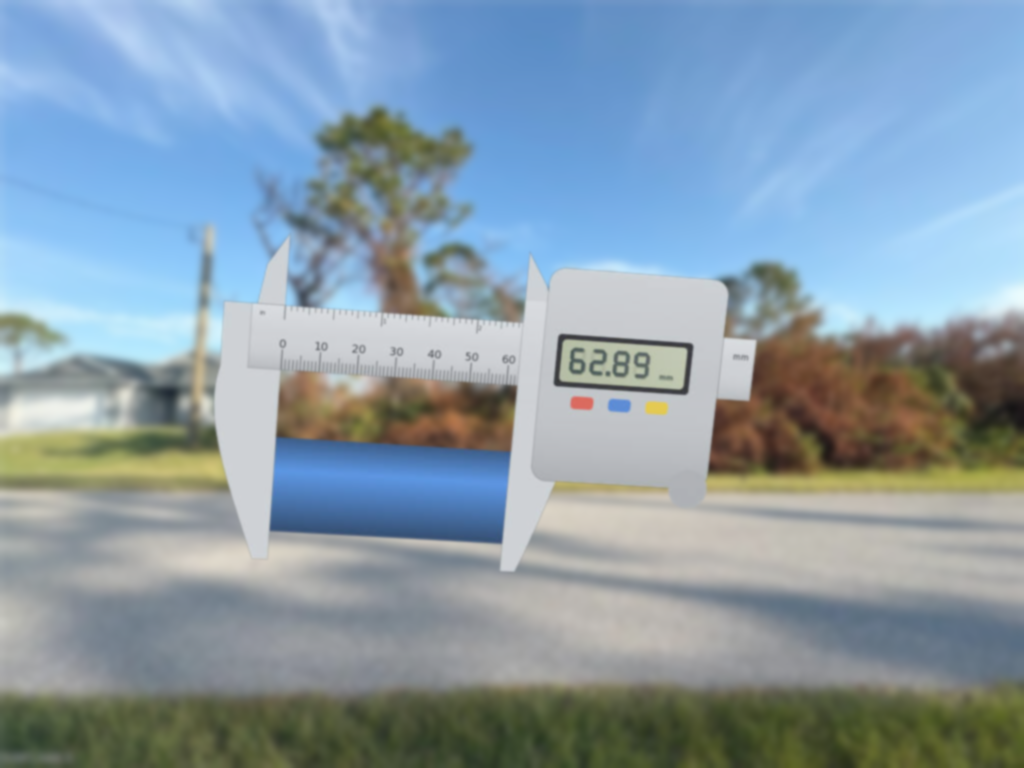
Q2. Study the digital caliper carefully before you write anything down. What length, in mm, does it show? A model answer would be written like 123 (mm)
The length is 62.89 (mm)
